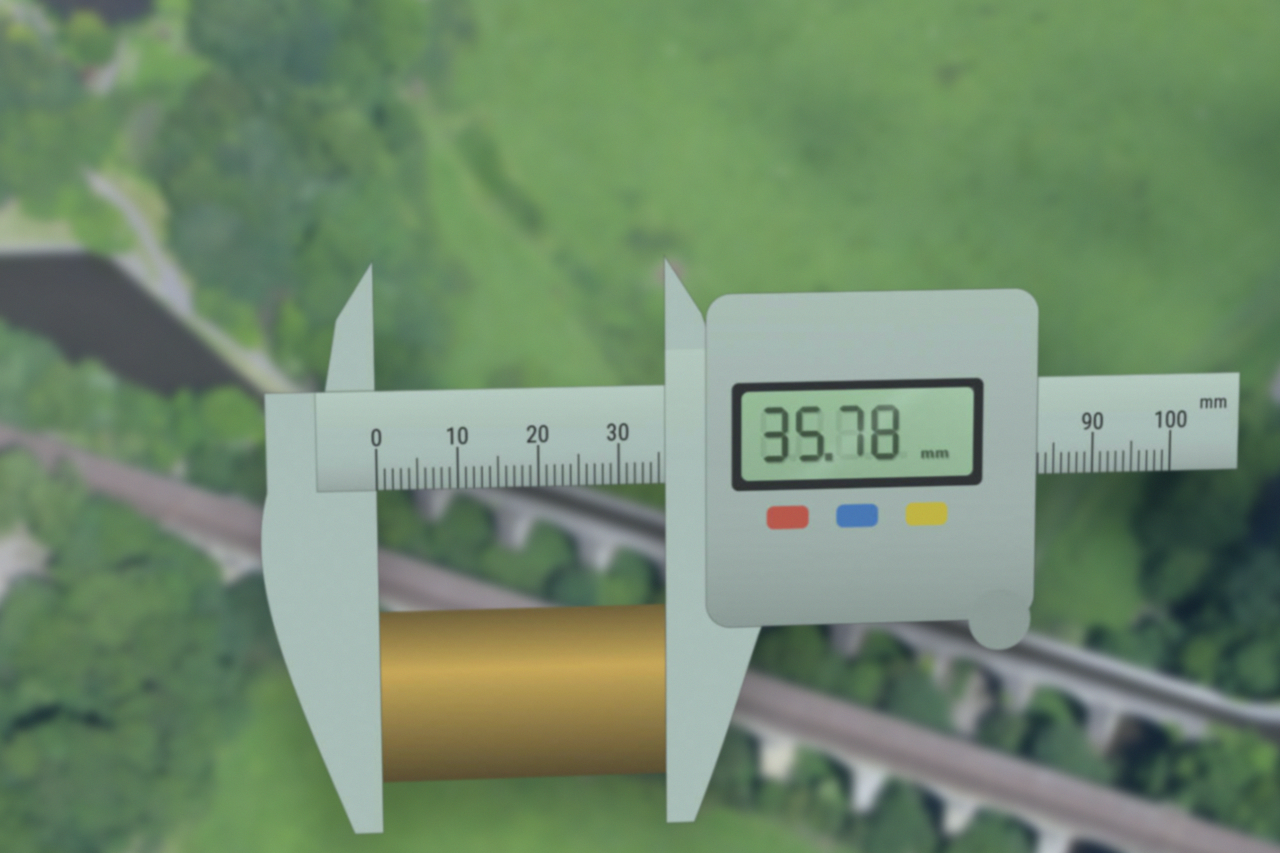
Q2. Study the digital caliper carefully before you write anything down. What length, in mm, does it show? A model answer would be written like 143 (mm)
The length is 35.78 (mm)
